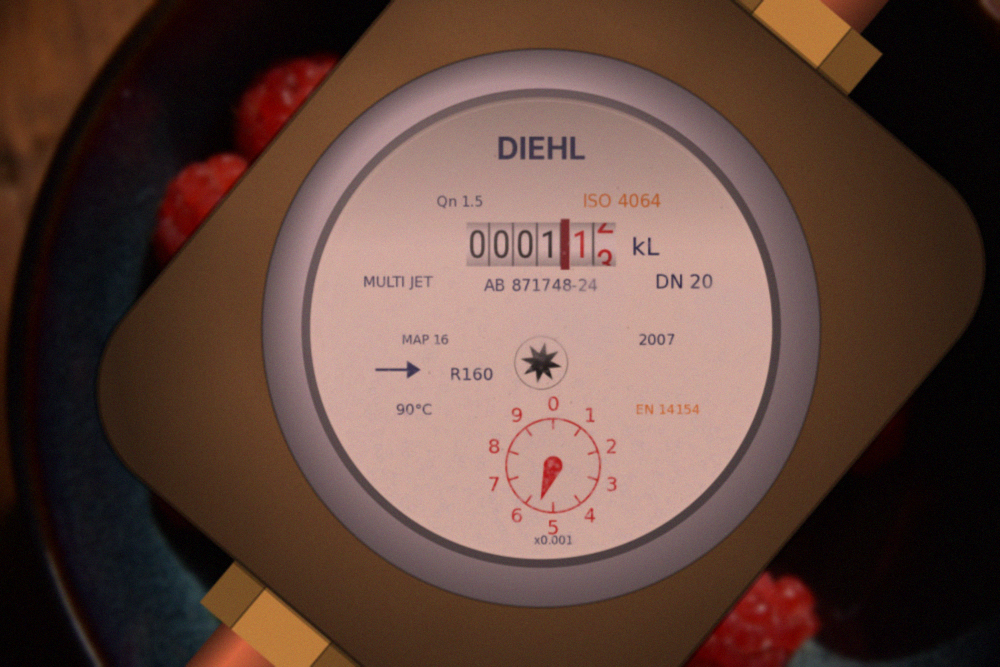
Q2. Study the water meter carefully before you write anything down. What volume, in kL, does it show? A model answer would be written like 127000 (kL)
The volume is 1.125 (kL)
